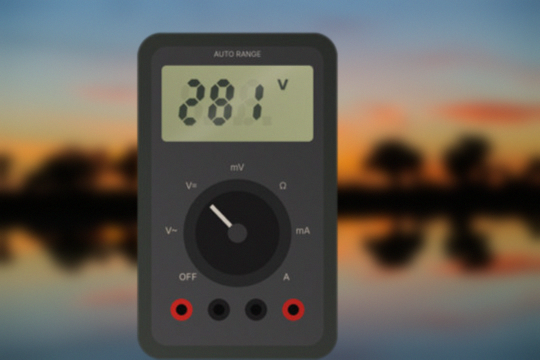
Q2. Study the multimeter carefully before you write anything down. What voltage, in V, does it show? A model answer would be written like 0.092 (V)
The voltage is 281 (V)
